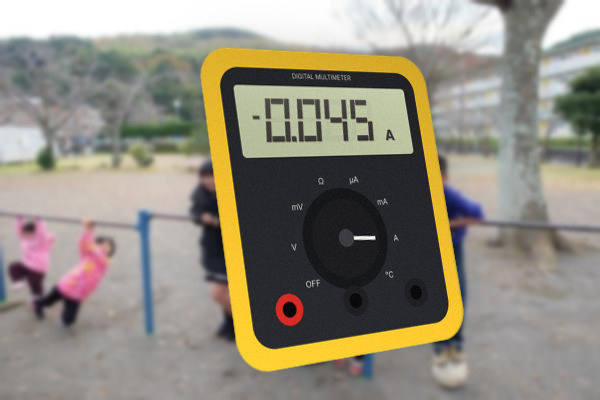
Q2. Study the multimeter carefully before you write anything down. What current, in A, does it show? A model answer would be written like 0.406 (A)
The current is -0.045 (A)
